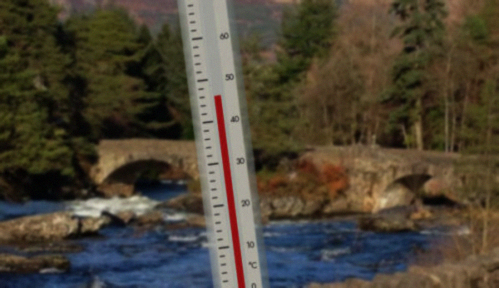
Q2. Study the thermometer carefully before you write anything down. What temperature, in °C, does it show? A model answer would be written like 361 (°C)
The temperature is 46 (°C)
